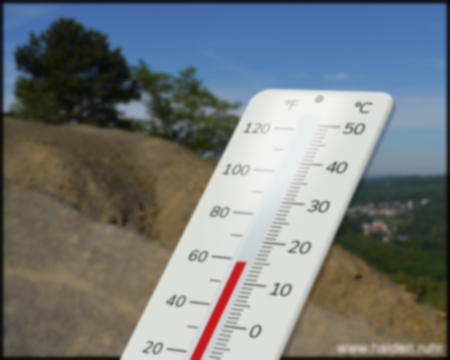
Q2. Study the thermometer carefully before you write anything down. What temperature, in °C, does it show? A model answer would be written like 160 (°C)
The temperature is 15 (°C)
